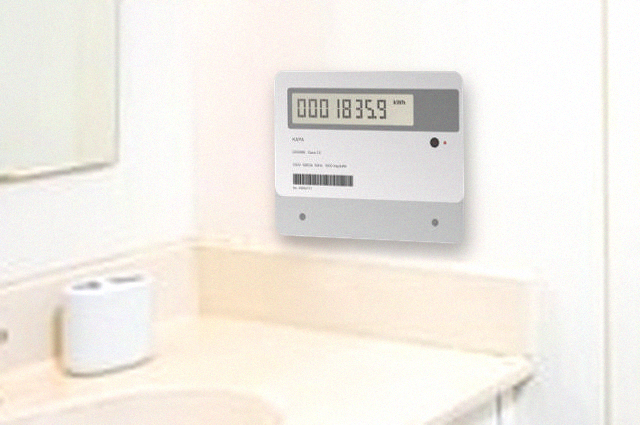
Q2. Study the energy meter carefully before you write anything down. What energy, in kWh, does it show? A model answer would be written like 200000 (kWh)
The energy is 1835.9 (kWh)
